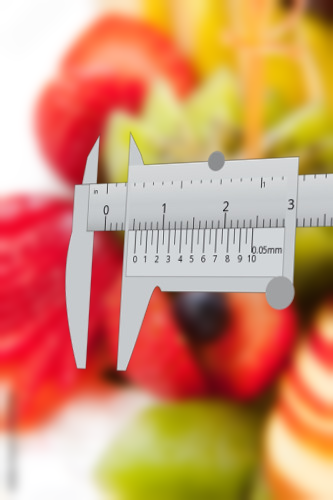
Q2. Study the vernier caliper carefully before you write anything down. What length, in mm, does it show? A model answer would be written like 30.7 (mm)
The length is 5.4 (mm)
